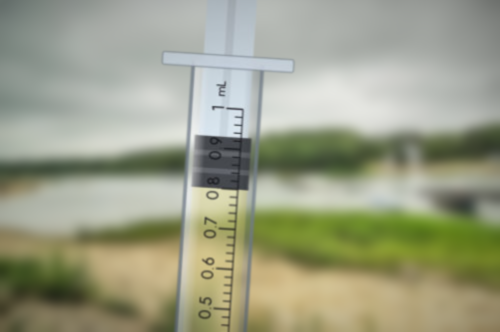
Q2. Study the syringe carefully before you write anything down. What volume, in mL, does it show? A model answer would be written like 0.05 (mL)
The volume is 0.8 (mL)
